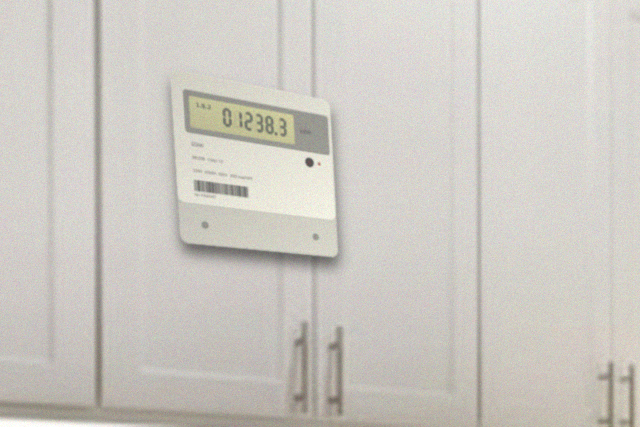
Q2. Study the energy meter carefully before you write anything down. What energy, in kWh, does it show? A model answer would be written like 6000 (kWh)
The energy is 1238.3 (kWh)
